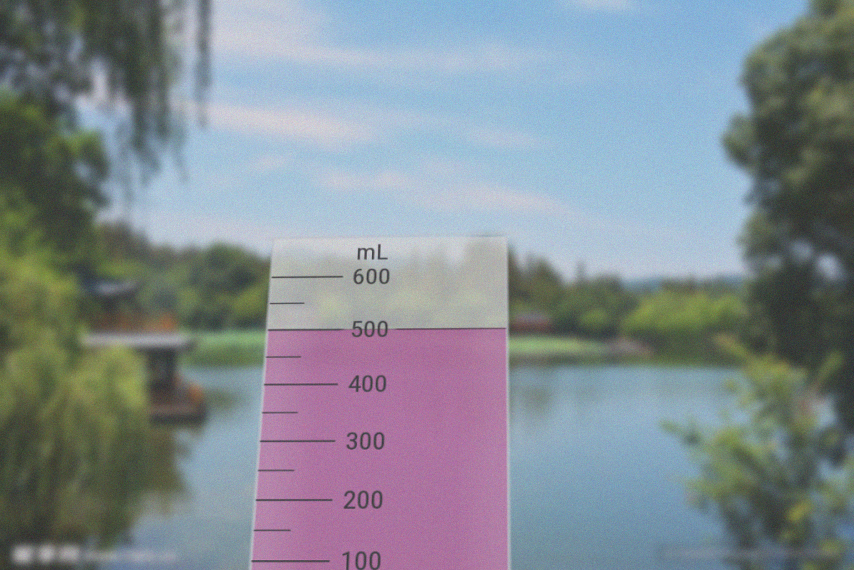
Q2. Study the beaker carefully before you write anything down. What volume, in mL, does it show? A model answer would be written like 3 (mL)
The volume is 500 (mL)
